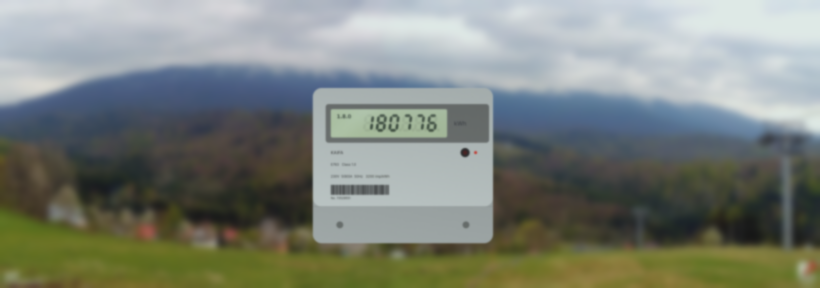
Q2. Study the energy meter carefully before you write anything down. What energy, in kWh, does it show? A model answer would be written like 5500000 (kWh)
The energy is 180776 (kWh)
